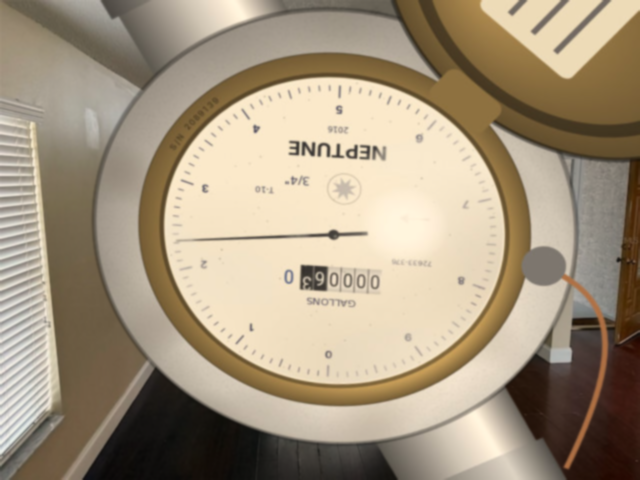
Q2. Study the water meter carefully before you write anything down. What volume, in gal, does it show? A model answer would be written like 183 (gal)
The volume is 632.3 (gal)
